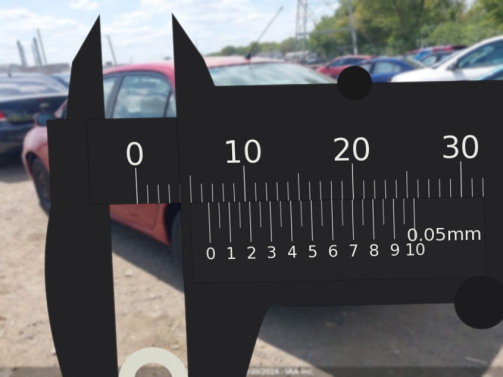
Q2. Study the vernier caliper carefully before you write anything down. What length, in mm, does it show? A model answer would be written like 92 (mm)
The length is 6.6 (mm)
